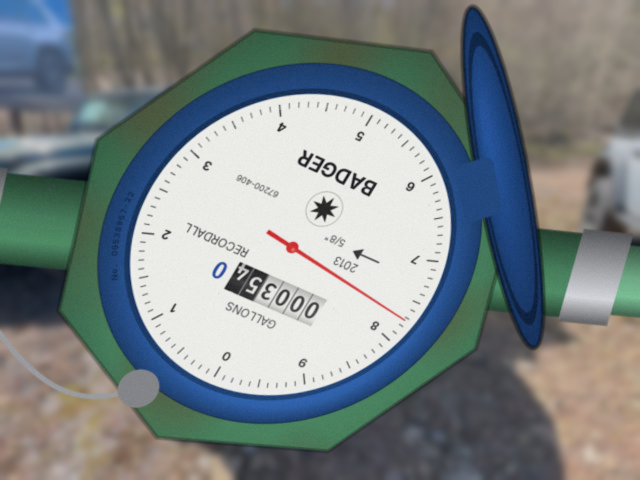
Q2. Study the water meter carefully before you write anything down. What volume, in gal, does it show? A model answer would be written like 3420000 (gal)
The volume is 3537.7 (gal)
